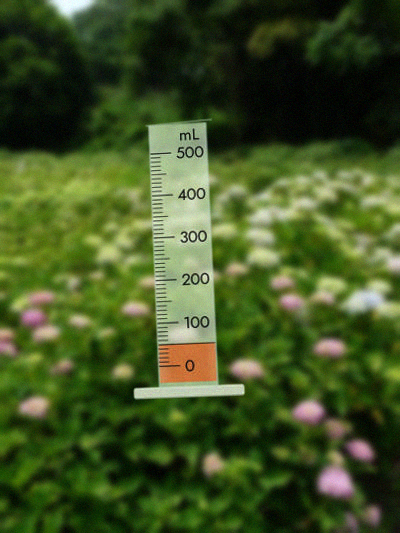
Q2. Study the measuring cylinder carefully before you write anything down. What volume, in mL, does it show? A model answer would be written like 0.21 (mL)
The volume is 50 (mL)
